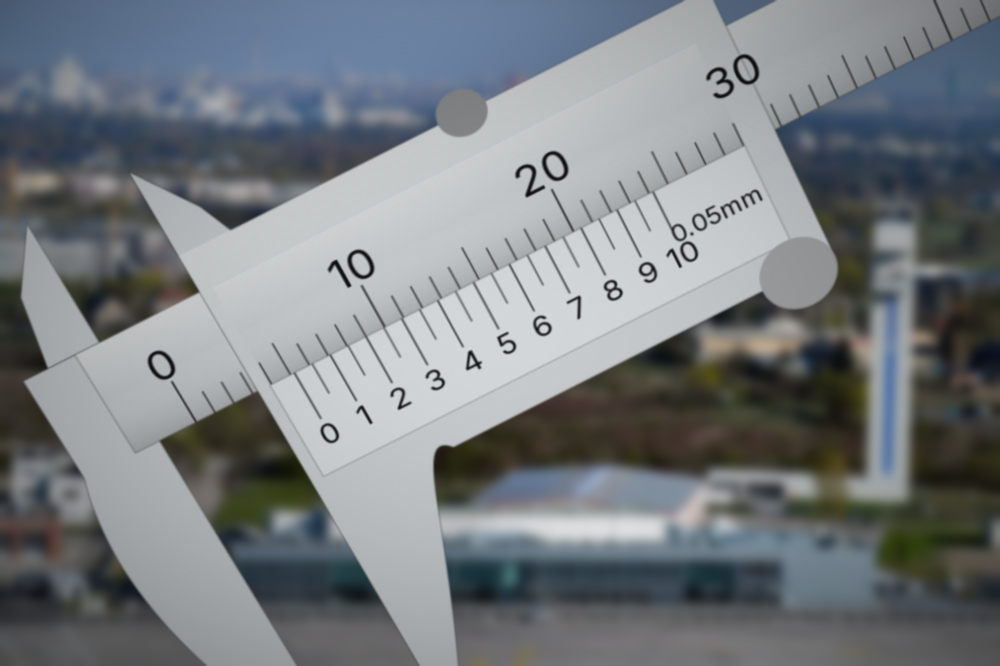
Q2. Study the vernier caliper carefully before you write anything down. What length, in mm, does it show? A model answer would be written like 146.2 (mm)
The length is 5.2 (mm)
